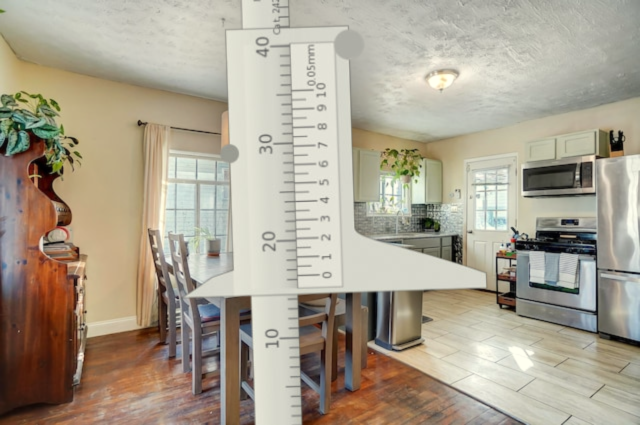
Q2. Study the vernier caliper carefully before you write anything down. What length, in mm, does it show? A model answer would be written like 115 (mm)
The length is 16.4 (mm)
